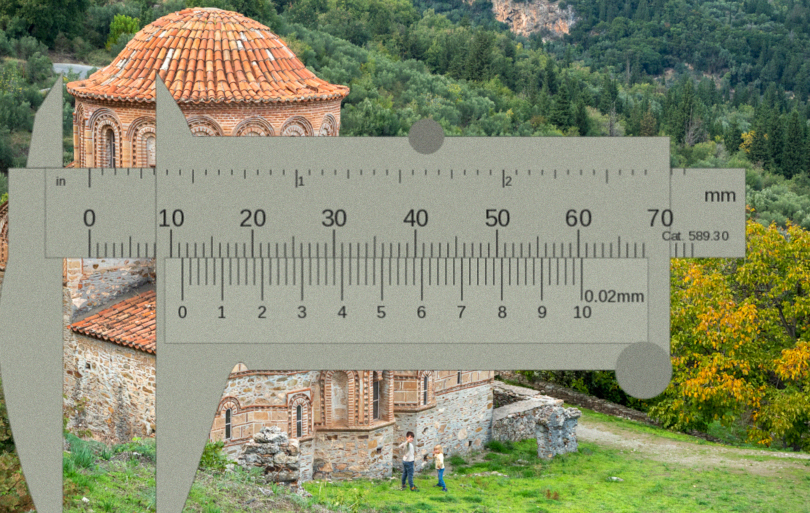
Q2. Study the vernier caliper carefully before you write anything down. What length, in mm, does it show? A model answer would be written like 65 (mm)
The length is 11.4 (mm)
